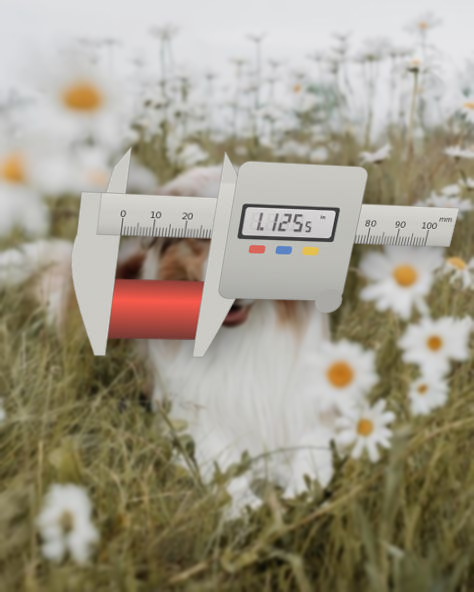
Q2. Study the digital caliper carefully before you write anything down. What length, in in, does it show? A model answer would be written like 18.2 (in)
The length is 1.1255 (in)
